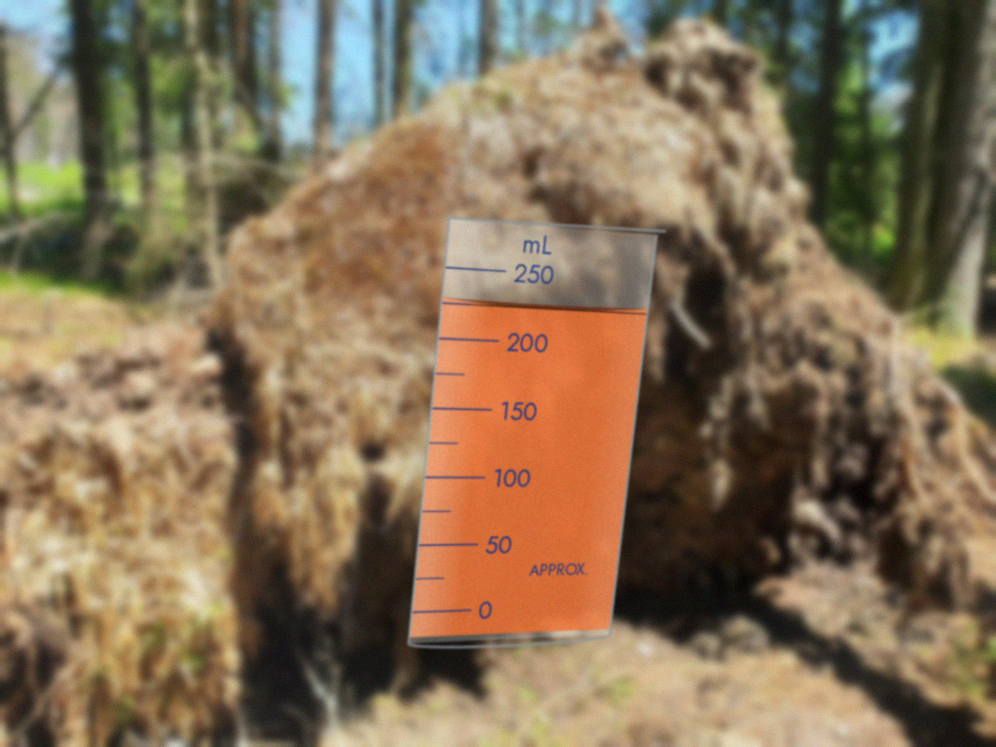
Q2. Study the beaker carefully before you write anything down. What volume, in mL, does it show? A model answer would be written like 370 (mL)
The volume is 225 (mL)
